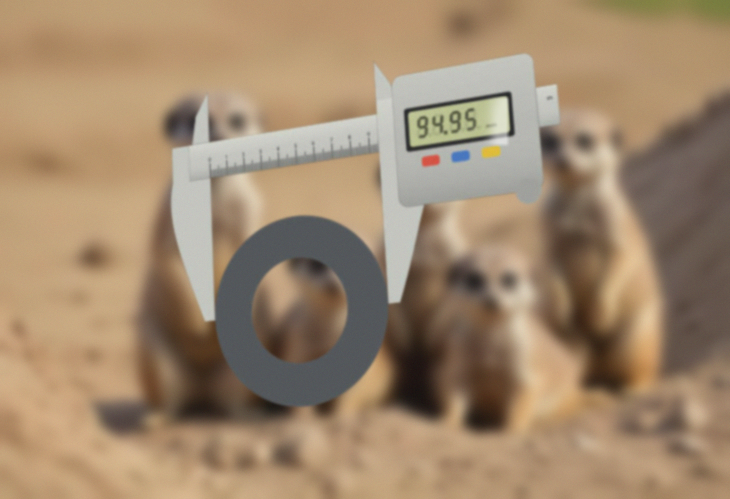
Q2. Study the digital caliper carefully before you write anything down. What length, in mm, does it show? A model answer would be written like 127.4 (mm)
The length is 94.95 (mm)
